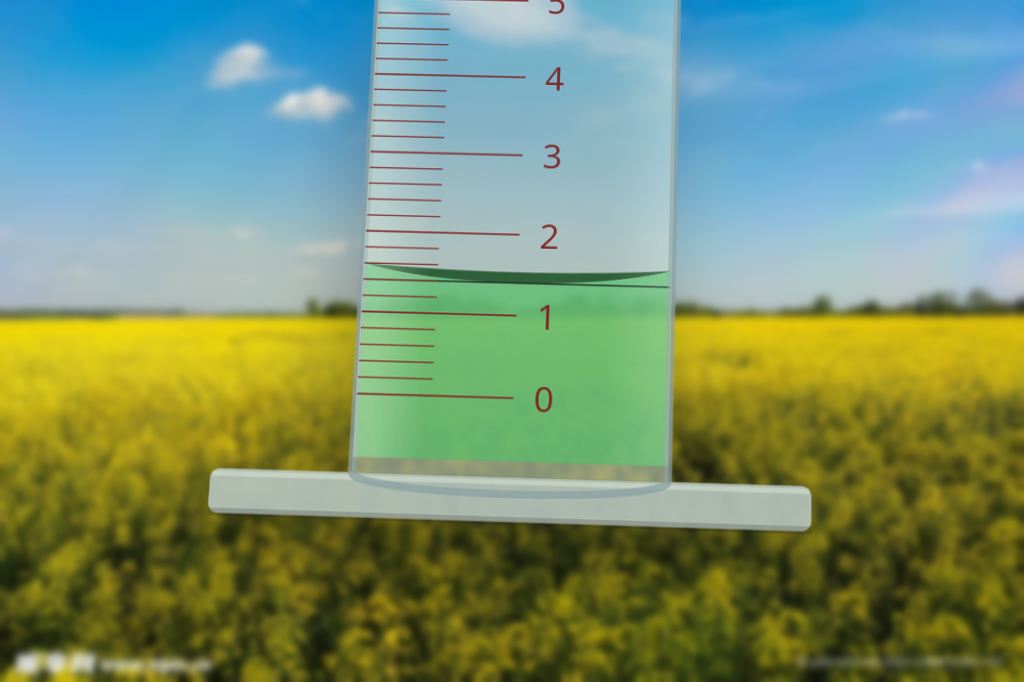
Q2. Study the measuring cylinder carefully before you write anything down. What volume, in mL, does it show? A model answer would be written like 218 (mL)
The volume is 1.4 (mL)
